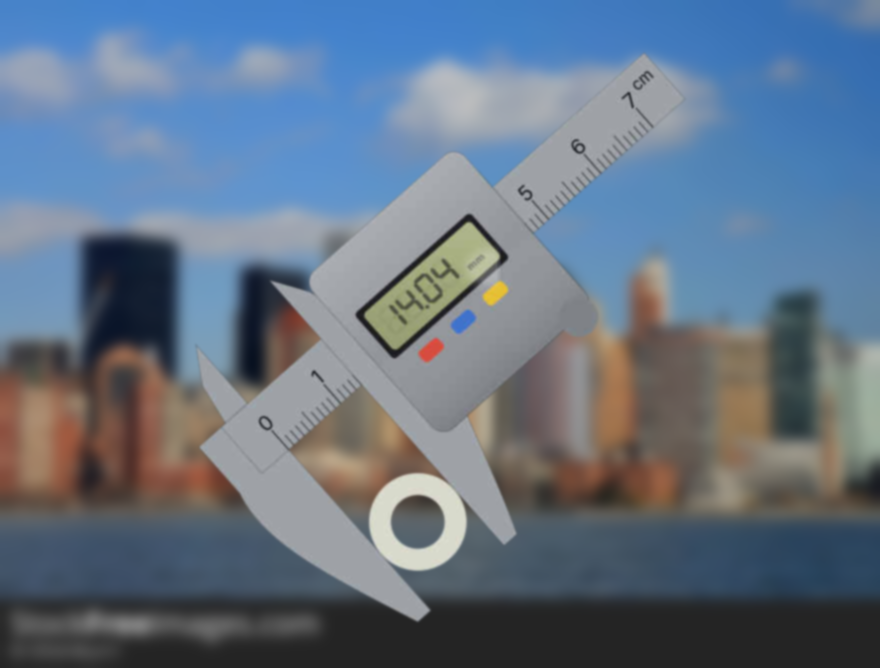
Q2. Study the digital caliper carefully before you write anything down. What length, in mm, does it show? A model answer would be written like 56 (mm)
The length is 14.04 (mm)
